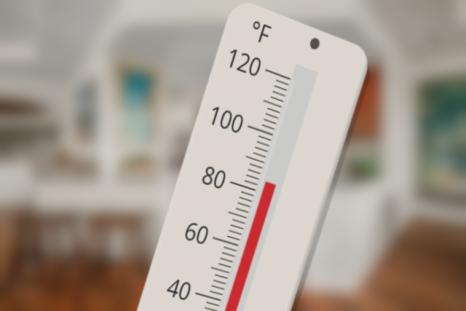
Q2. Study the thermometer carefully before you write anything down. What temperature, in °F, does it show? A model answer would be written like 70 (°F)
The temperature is 84 (°F)
